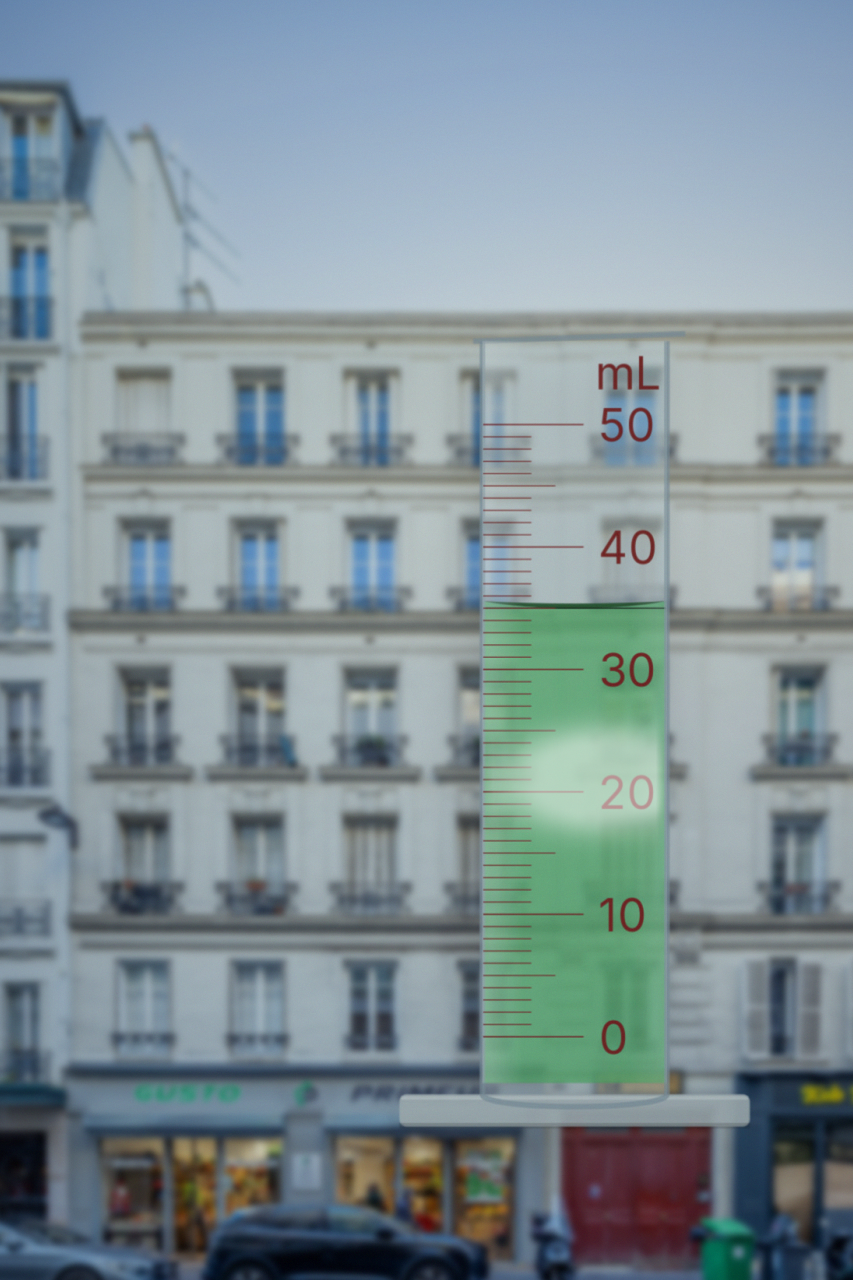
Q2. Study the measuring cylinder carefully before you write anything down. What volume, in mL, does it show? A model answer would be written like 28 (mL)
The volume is 35 (mL)
